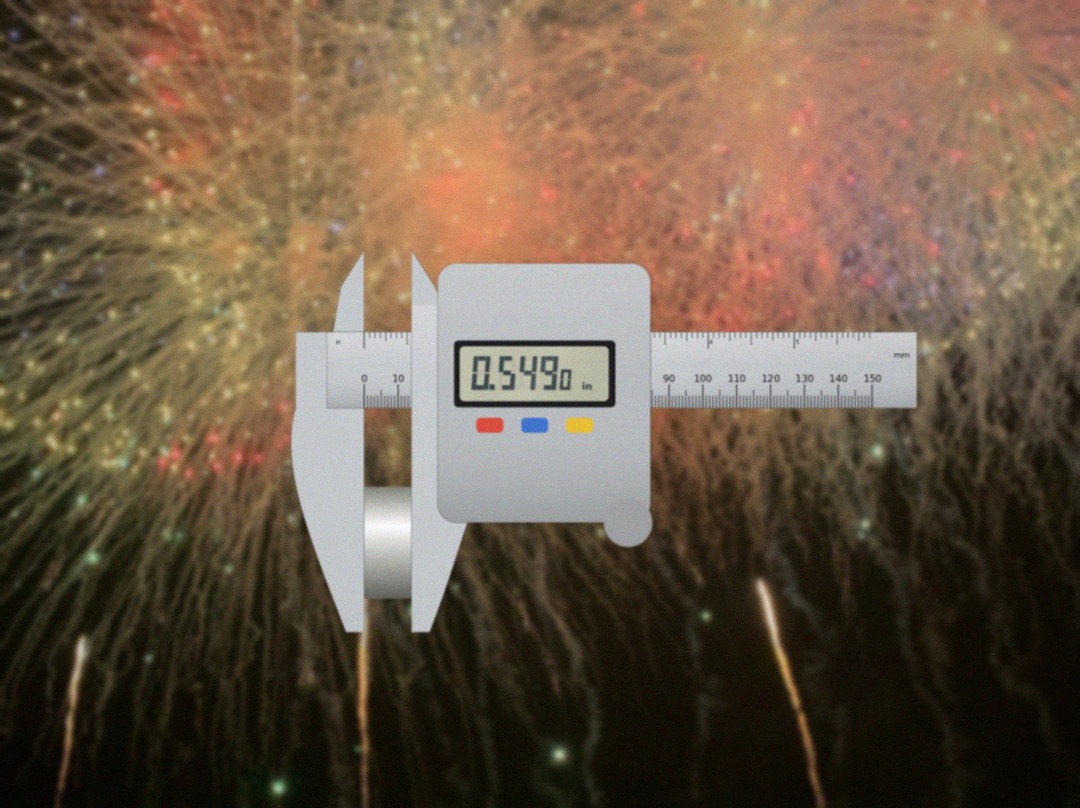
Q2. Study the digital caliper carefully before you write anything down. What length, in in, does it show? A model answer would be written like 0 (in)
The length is 0.5490 (in)
